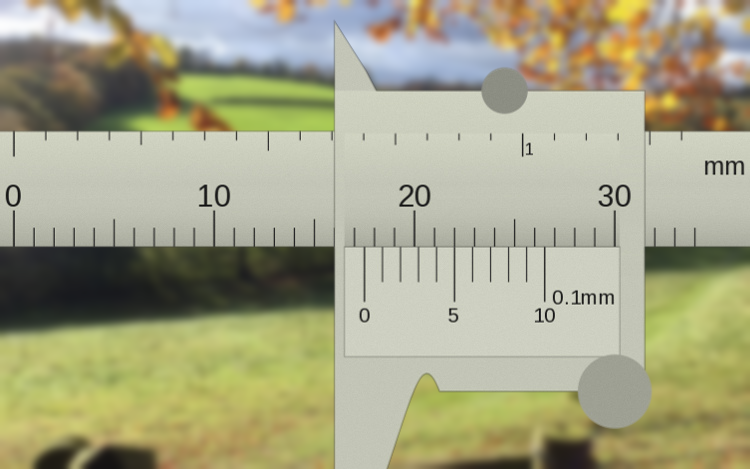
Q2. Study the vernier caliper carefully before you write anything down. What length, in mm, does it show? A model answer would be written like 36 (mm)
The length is 17.5 (mm)
